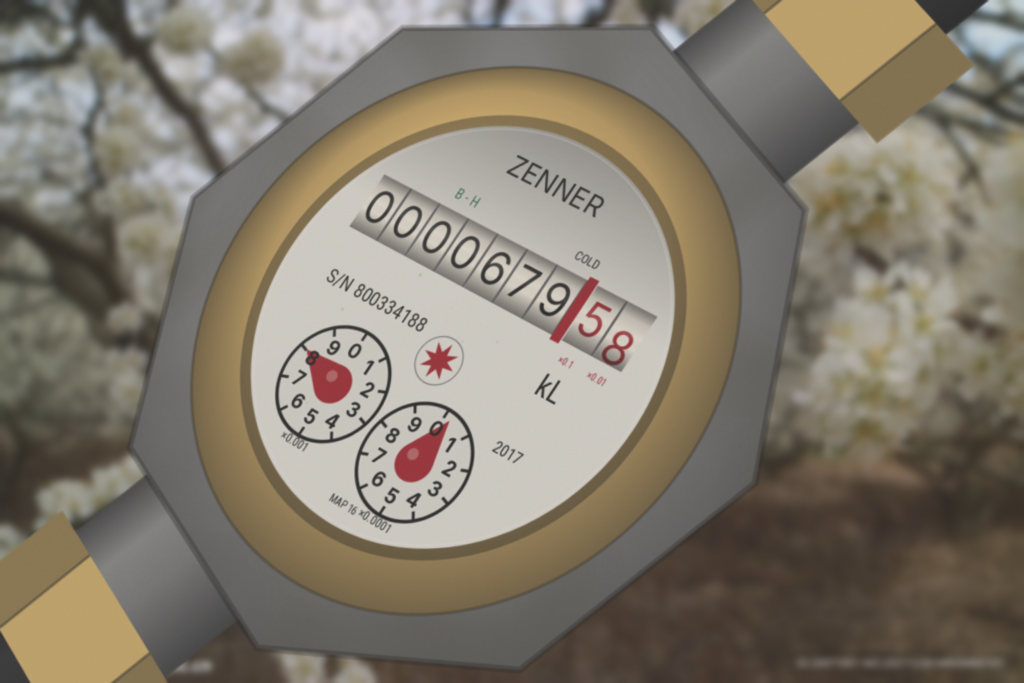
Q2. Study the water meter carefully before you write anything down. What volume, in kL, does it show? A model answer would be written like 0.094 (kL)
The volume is 679.5780 (kL)
